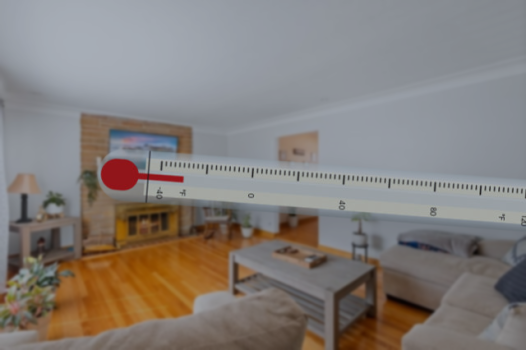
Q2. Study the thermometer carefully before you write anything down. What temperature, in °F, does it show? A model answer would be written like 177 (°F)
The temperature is -30 (°F)
